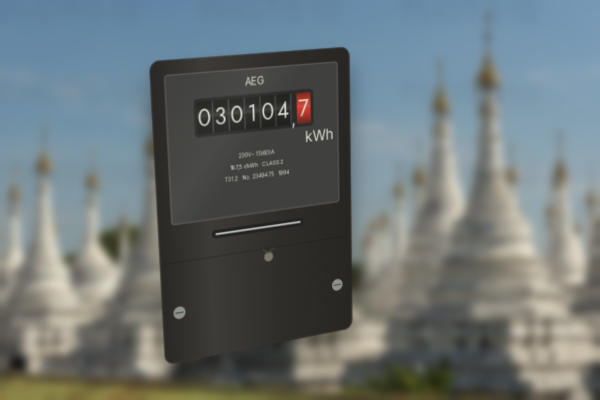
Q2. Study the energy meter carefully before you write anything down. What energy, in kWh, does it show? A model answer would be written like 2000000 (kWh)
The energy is 30104.7 (kWh)
